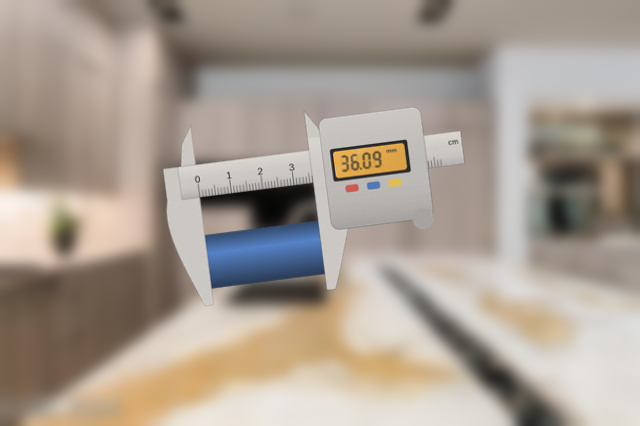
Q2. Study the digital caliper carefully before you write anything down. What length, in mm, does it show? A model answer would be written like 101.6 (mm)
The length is 36.09 (mm)
